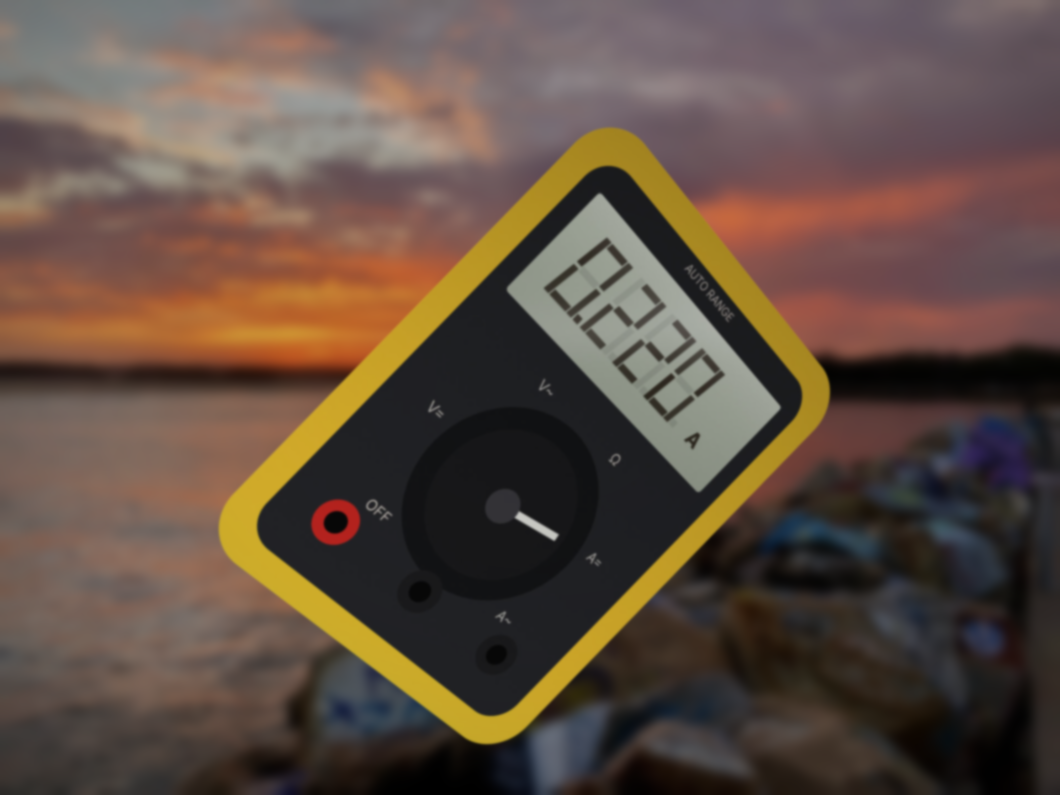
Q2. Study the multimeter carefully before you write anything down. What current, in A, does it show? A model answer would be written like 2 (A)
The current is 0.220 (A)
